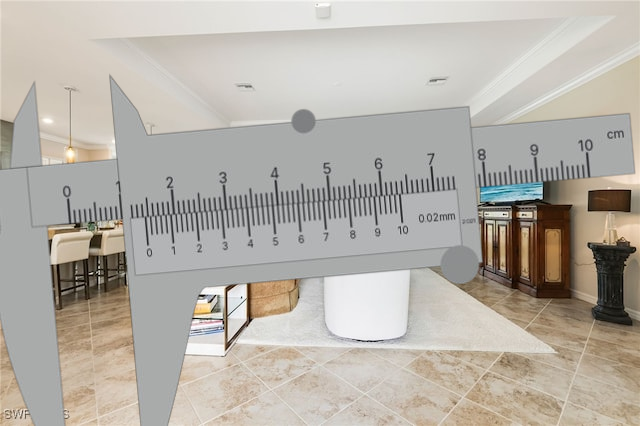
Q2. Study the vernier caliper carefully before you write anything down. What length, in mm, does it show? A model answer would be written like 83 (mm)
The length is 14.5 (mm)
